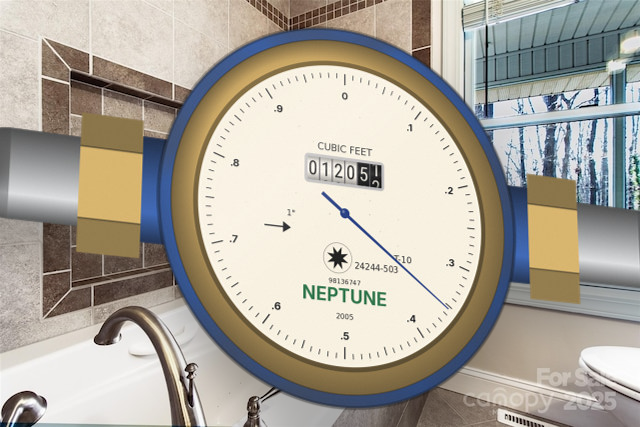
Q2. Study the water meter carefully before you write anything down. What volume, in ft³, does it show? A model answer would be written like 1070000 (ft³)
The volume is 12051.35 (ft³)
